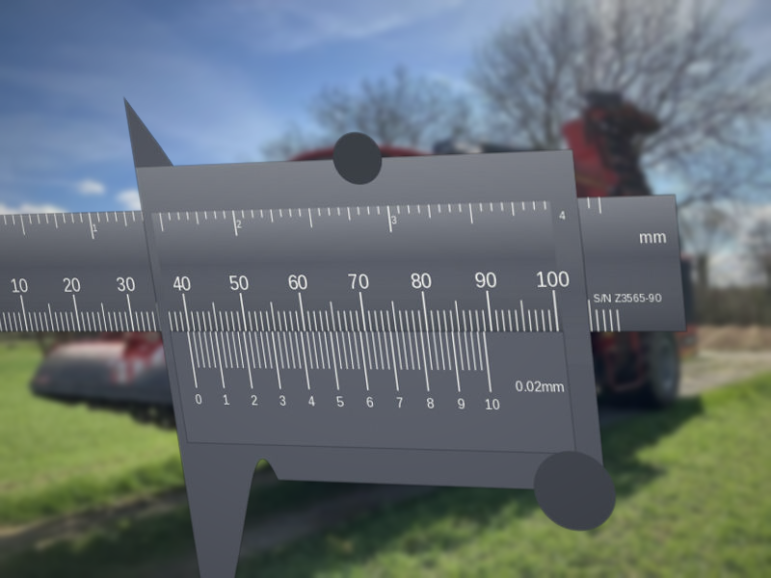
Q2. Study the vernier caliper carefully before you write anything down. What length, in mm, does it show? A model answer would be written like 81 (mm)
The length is 39.8 (mm)
